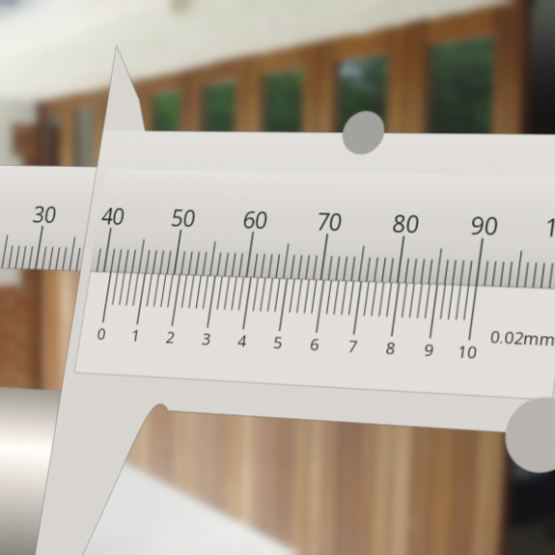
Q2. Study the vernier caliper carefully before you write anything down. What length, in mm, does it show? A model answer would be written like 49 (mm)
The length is 41.0 (mm)
